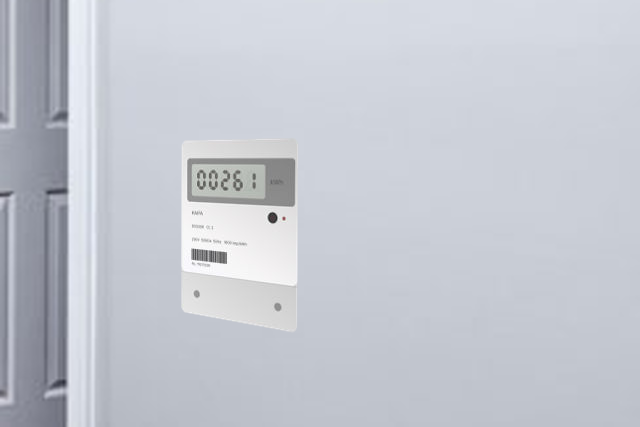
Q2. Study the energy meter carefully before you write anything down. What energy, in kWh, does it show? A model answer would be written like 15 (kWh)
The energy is 261 (kWh)
